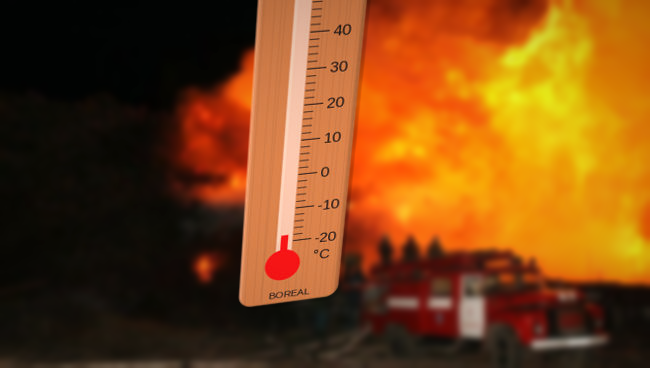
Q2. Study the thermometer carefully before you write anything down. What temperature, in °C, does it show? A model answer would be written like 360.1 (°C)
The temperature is -18 (°C)
